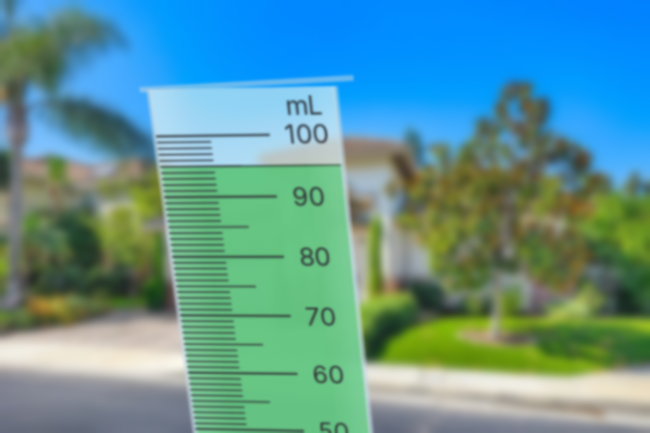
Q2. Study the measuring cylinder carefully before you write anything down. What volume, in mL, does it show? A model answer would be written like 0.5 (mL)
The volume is 95 (mL)
